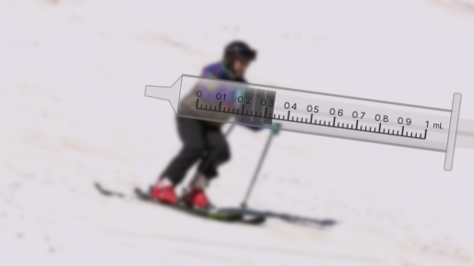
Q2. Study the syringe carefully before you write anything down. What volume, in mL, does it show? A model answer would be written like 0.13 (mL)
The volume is 0.2 (mL)
